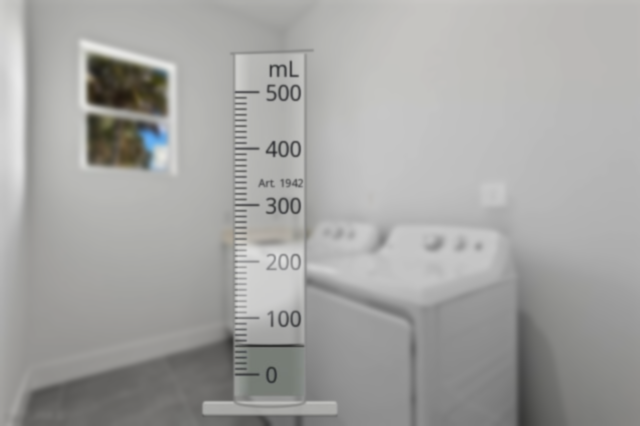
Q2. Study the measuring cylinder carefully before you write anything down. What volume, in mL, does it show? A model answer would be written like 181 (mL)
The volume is 50 (mL)
